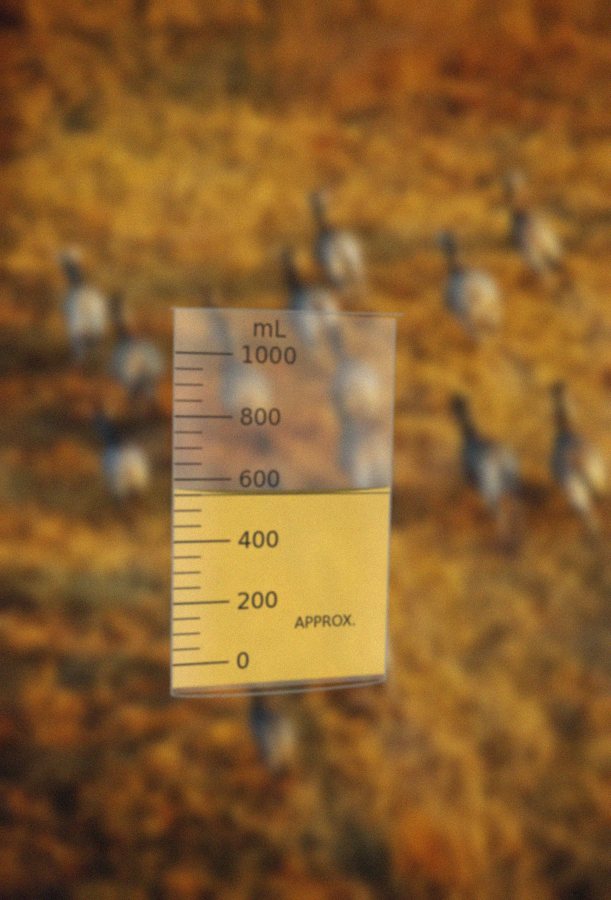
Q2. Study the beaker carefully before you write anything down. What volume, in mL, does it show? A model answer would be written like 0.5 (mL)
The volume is 550 (mL)
